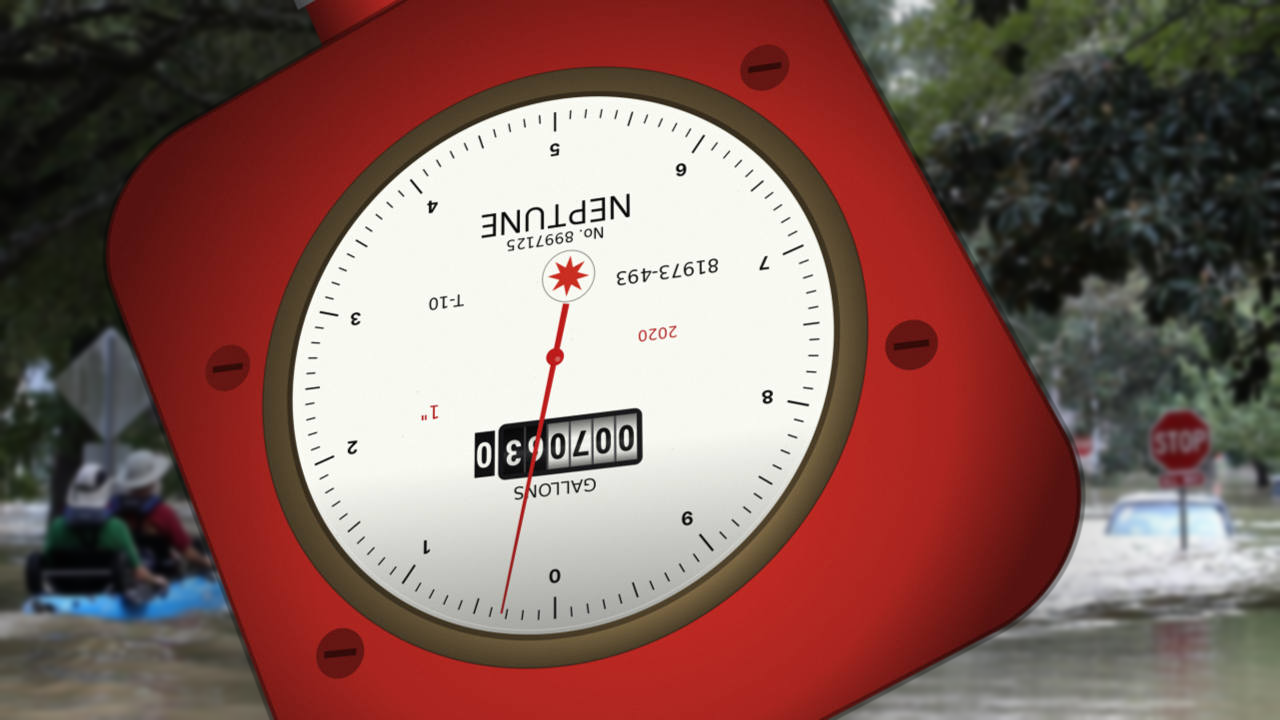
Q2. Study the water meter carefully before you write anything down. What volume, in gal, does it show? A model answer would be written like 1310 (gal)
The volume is 70630.3 (gal)
